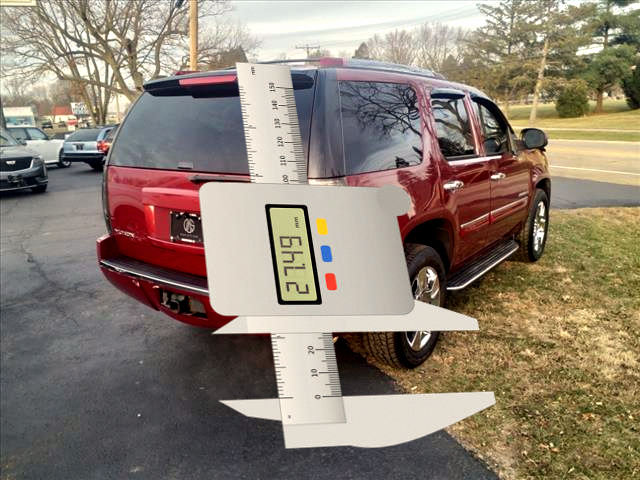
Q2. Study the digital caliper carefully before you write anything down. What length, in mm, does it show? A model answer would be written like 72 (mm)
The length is 27.49 (mm)
